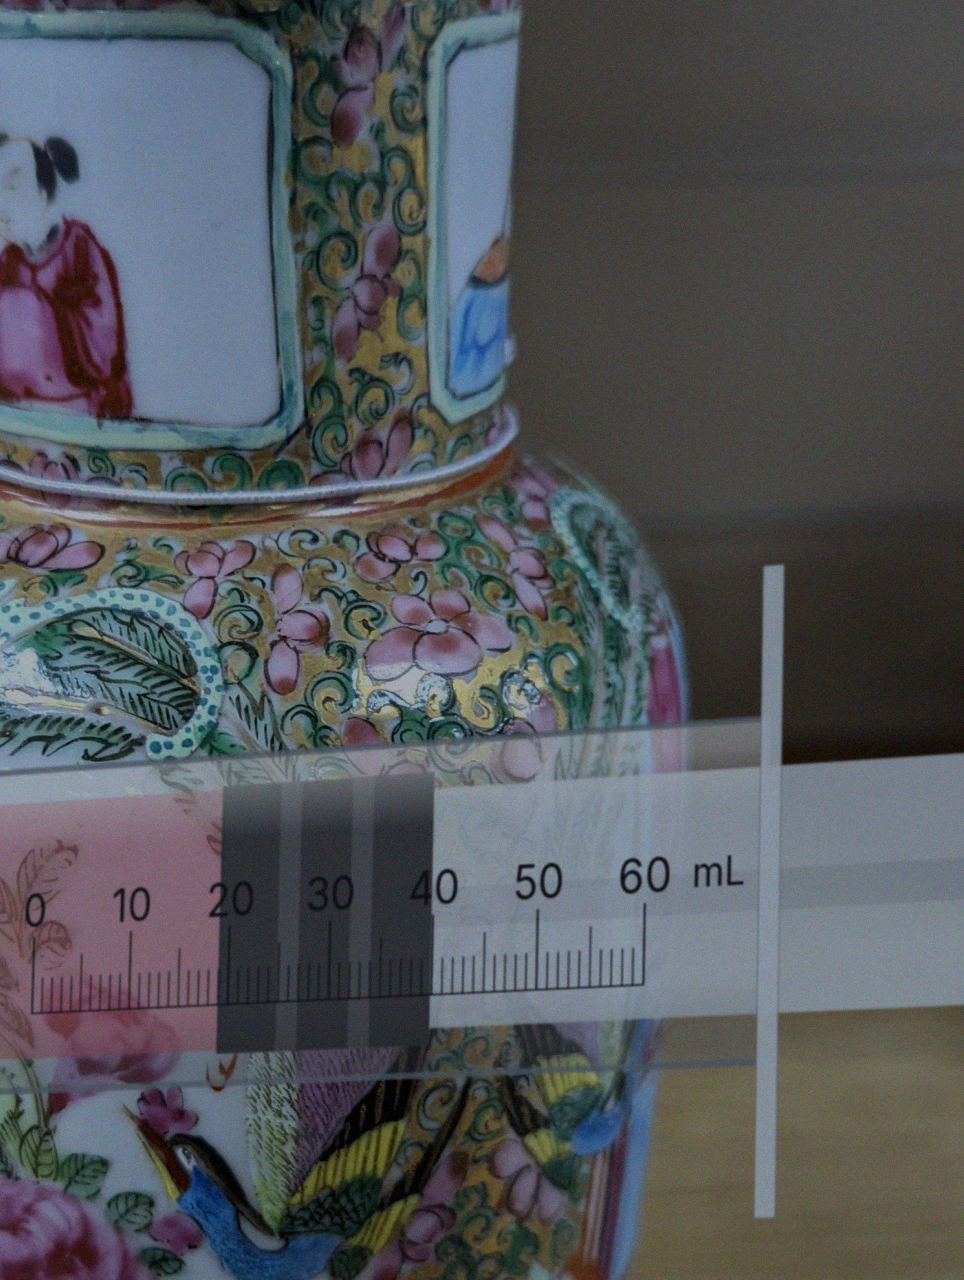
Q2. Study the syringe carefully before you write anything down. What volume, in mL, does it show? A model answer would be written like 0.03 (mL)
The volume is 19 (mL)
